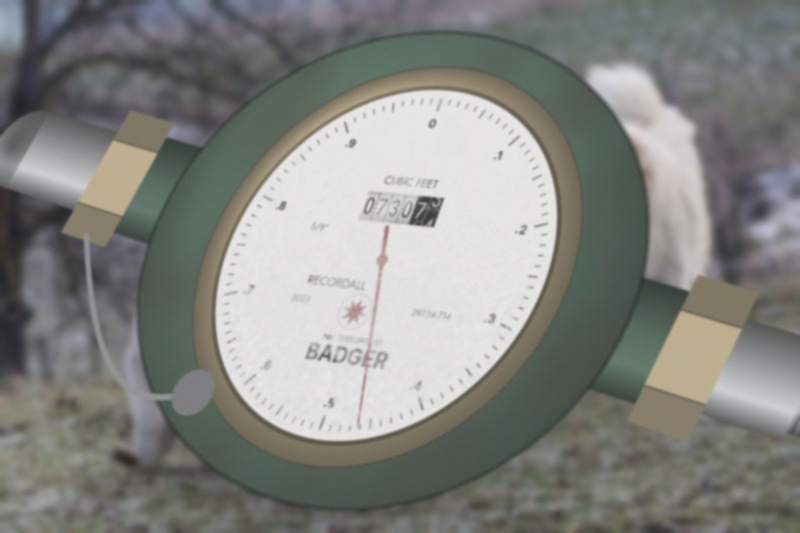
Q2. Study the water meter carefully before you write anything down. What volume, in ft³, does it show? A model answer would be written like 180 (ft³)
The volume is 73073.46 (ft³)
